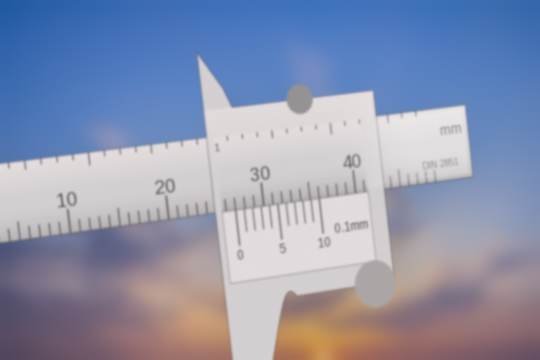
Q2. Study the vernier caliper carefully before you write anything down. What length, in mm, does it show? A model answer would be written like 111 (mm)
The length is 27.0 (mm)
